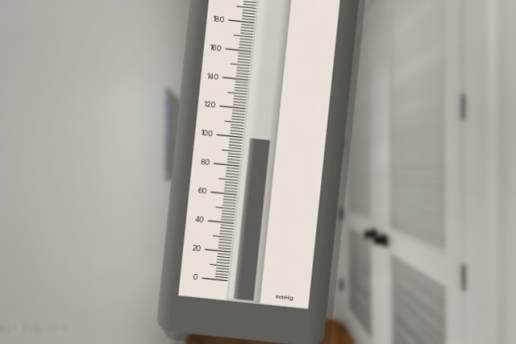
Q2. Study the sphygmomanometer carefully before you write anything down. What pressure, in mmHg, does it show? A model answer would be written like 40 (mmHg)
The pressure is 100 (mmHg)
